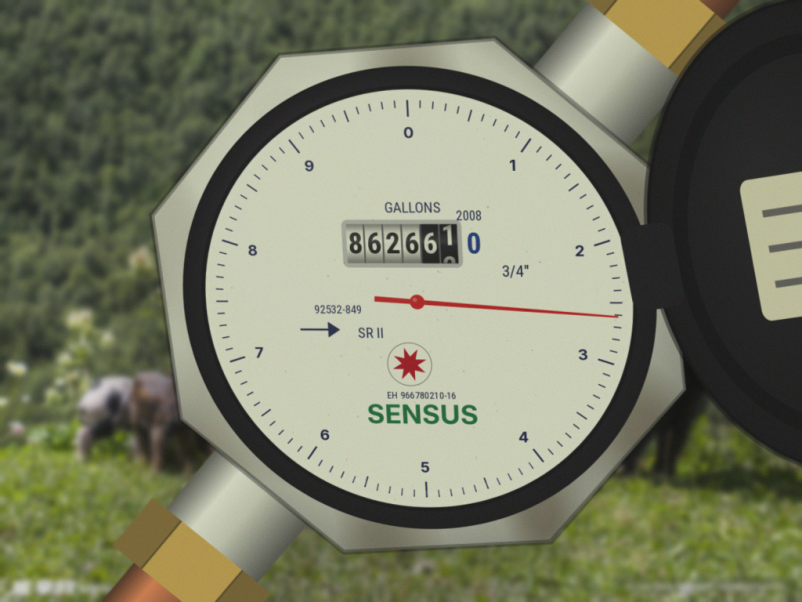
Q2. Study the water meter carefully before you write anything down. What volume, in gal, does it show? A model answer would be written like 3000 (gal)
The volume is 8626612.6 (gal)
